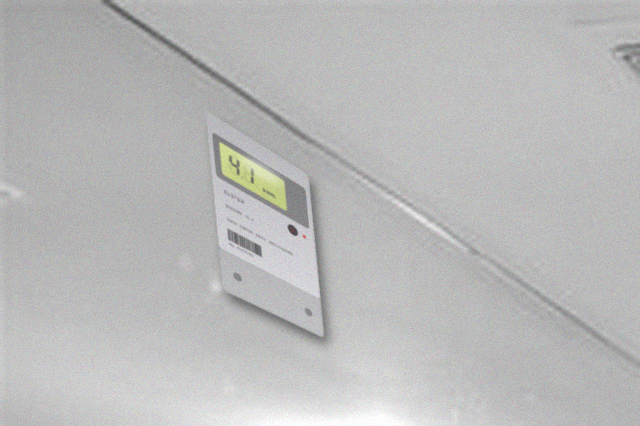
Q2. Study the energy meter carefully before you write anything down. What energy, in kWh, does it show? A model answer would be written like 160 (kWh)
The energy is 41 (kWh)
